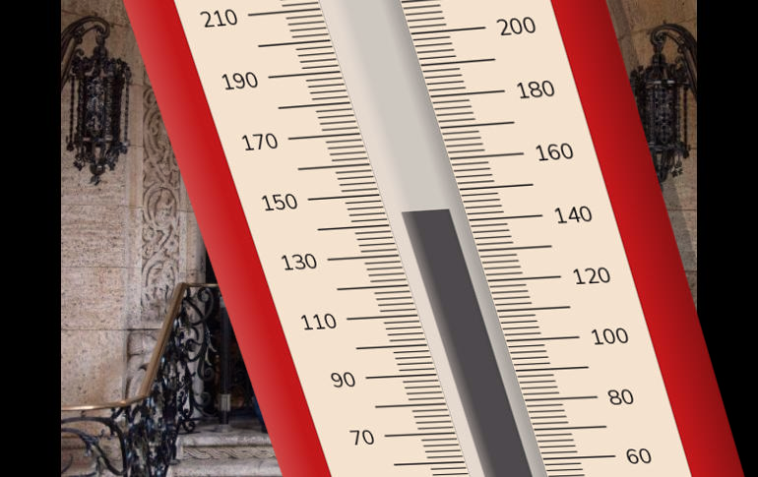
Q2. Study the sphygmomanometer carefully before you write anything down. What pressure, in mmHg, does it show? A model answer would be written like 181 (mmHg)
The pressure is 144 (mmHg)
